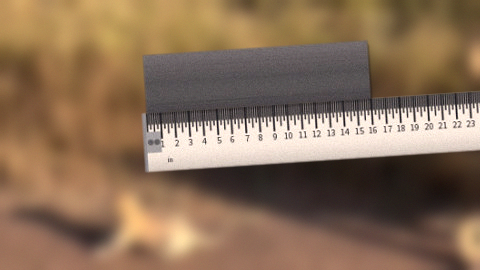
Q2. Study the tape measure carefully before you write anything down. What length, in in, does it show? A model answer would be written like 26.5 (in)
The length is 16 (in)
